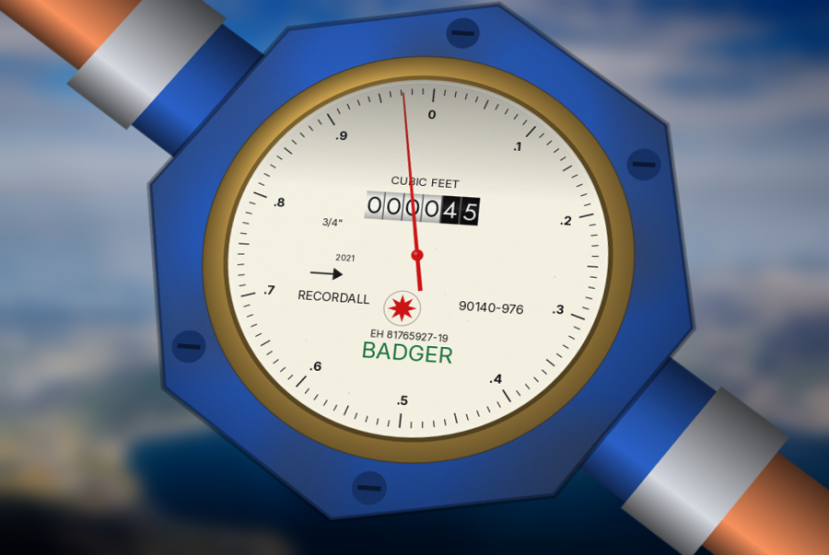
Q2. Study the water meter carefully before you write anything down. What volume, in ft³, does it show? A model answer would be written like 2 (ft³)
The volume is 44.97 (ft³)
